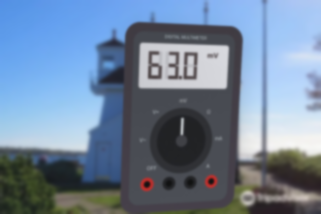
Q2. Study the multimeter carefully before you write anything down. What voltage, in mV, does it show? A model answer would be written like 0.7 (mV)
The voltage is 63.0 (mV)
